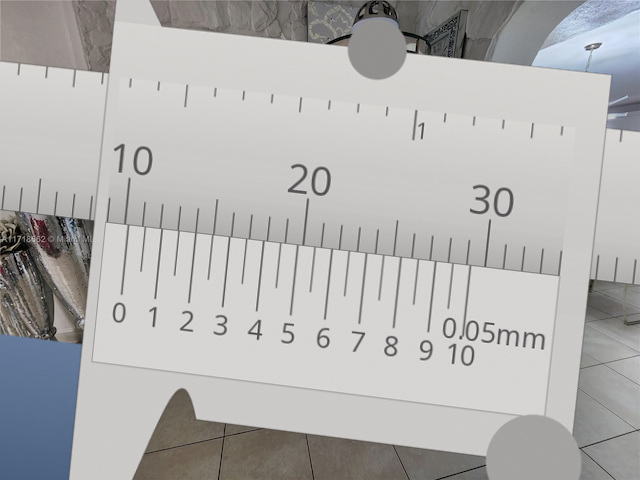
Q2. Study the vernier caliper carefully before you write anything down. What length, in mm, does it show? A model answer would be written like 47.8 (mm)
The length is 10.2 (mm)
